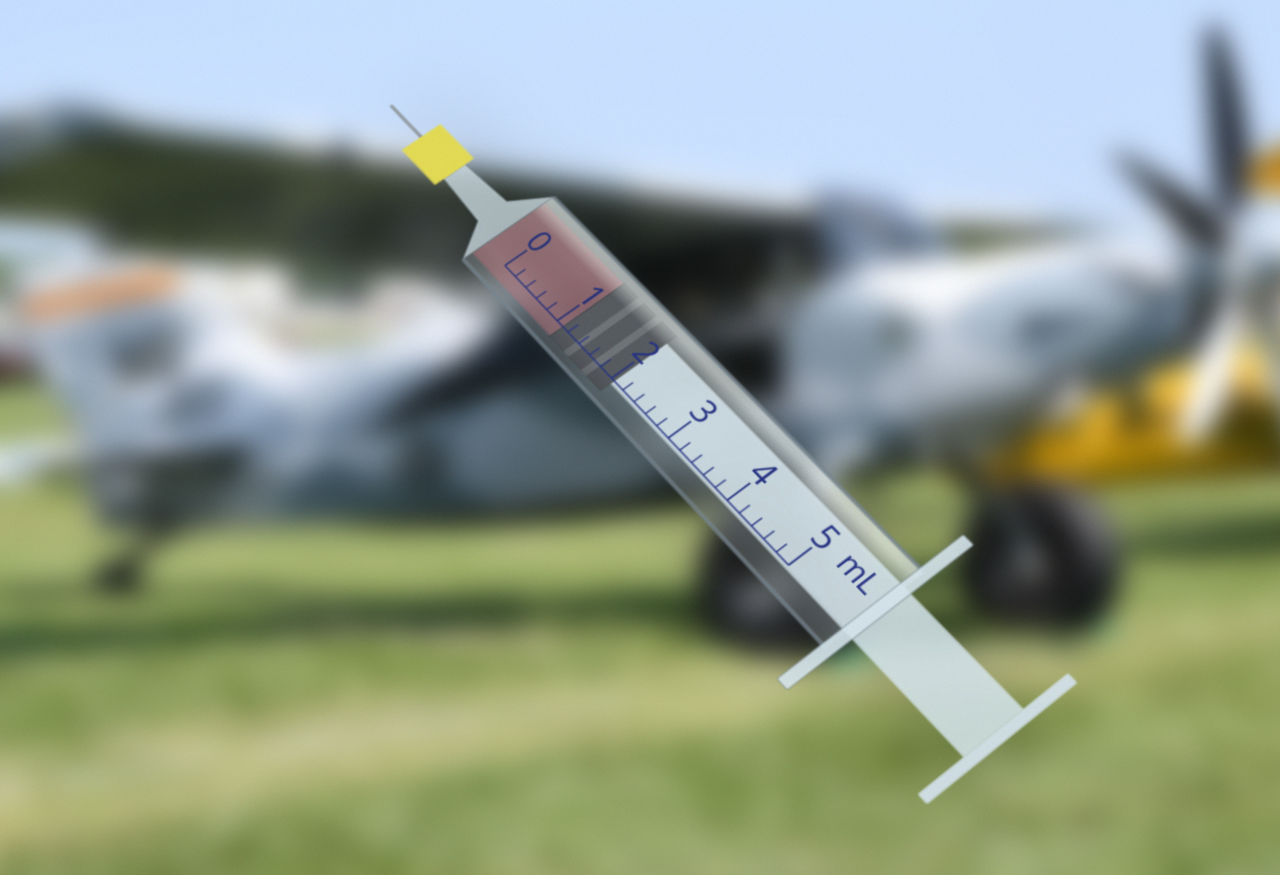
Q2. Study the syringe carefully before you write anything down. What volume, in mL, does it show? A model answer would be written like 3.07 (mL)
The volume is 1.1 (mL)
